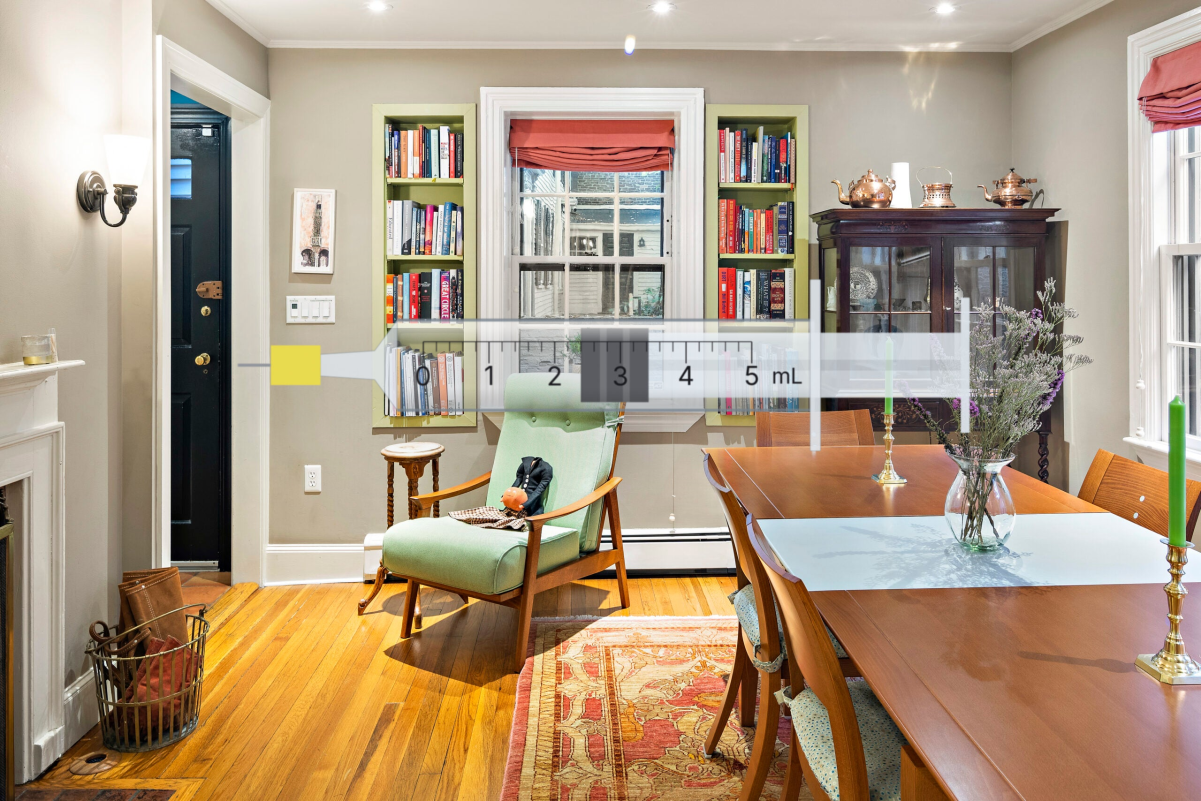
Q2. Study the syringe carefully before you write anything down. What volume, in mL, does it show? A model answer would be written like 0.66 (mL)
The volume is 2.4 (mL)
